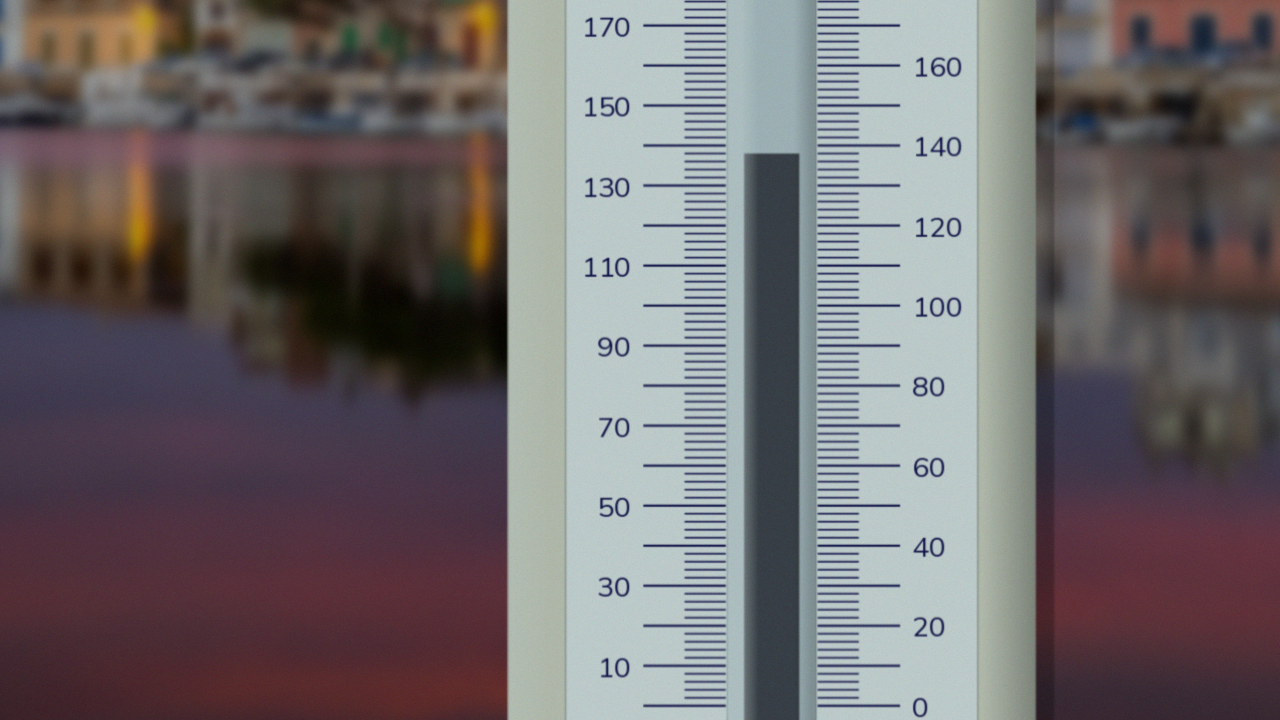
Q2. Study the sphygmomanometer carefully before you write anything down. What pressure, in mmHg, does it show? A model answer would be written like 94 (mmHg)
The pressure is 138 (mmHg)
